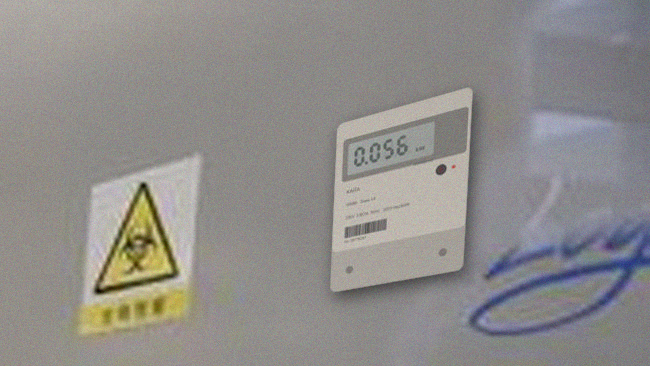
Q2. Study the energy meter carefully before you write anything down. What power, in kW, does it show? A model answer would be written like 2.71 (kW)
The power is 0.056 (kW)
